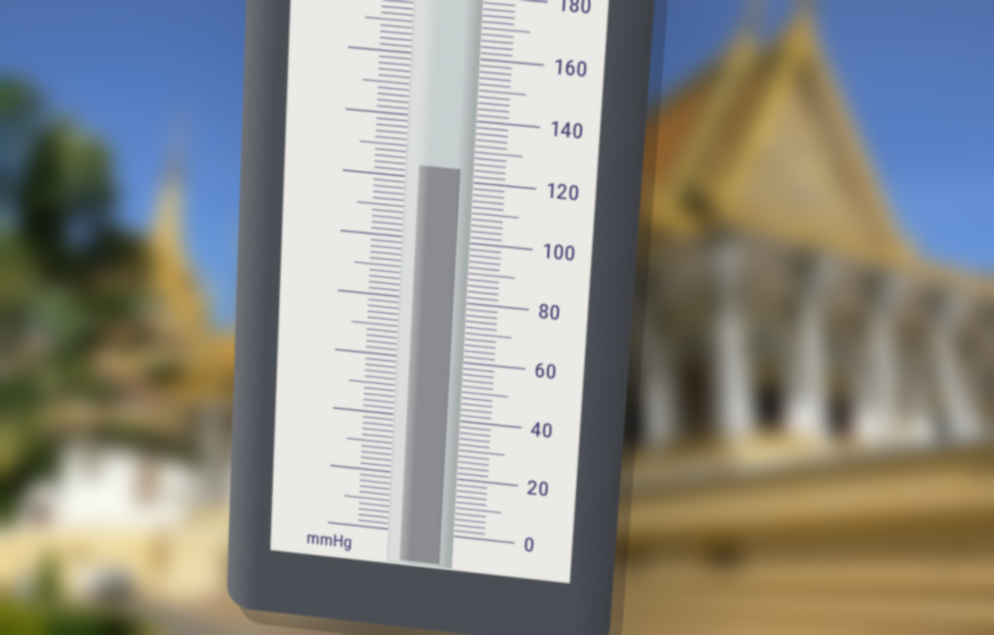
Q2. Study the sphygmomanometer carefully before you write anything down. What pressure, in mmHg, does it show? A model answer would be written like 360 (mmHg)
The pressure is 124 (mmHg)
